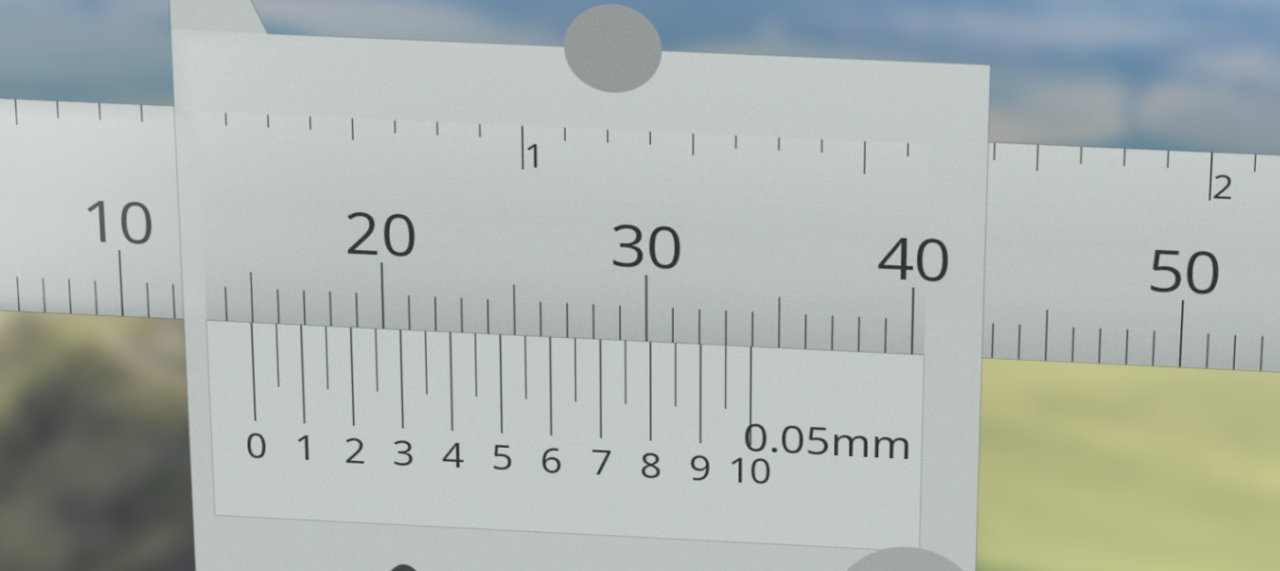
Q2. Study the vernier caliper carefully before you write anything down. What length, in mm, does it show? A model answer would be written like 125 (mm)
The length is 14.95 (mm)
